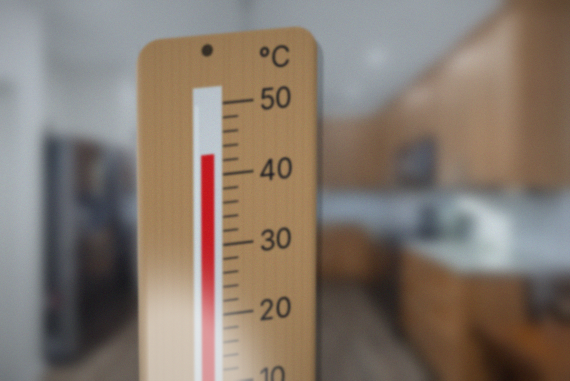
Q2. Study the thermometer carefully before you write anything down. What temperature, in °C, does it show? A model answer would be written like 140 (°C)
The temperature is 43 (°C)
